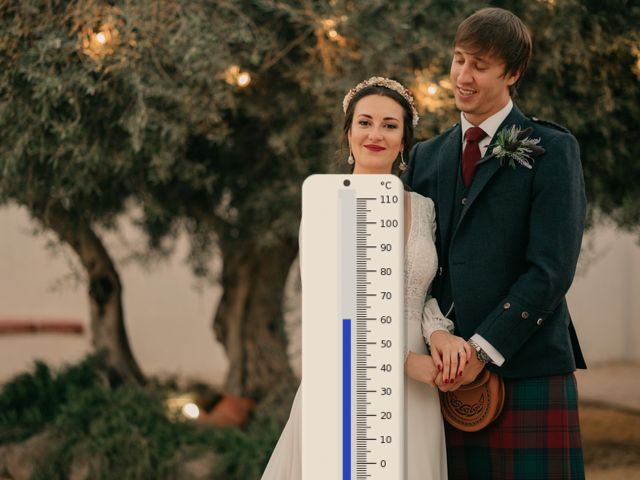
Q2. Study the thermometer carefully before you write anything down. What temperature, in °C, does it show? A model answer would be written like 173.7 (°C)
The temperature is 60 (°C)
